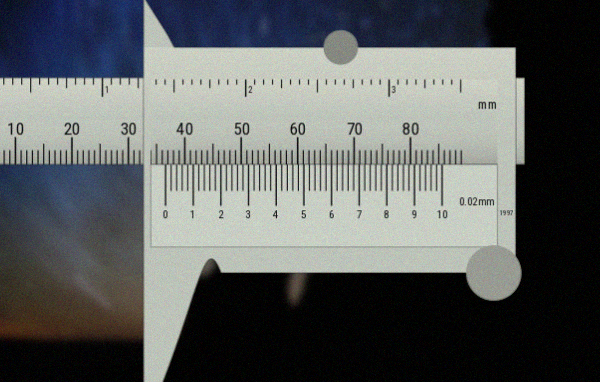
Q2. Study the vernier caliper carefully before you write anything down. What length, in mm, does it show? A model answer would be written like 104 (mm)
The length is 36.6 (mm)
